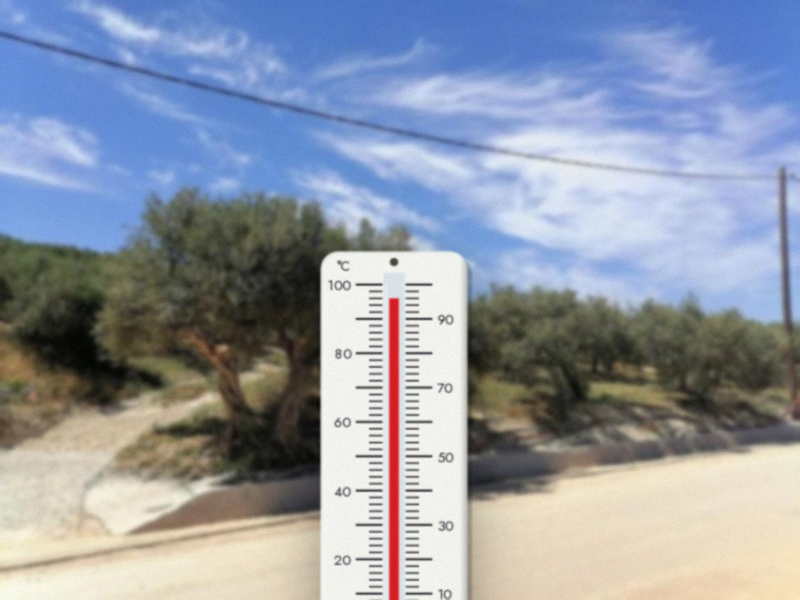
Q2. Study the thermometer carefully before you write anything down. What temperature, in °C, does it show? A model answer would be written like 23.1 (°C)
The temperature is 96 (°C)
